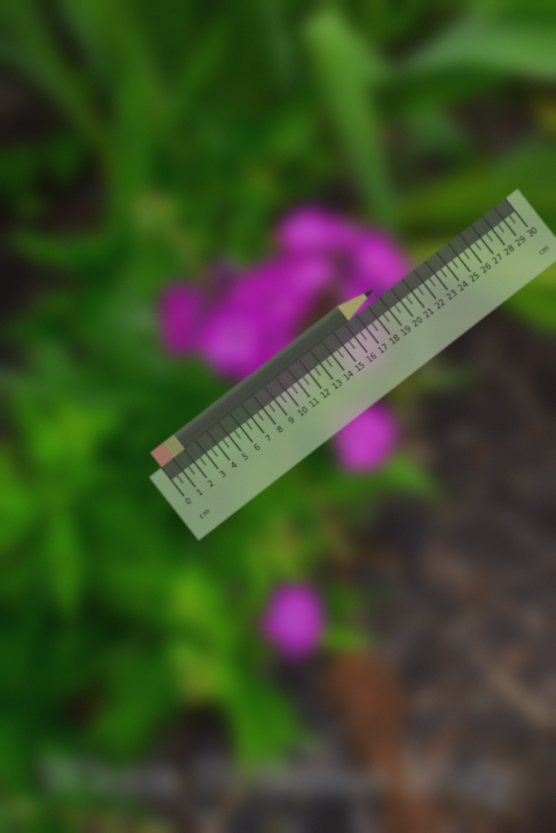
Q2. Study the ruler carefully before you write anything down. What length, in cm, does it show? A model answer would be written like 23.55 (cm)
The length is 19 (cm)
